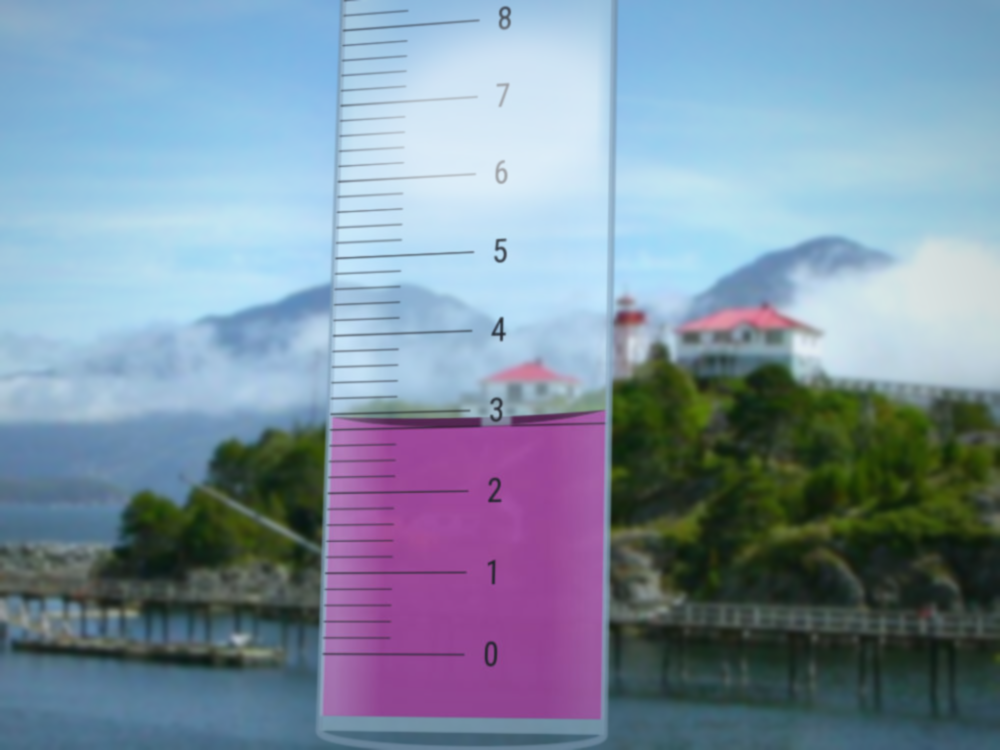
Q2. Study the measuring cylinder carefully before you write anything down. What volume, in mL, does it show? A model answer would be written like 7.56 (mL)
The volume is 2.8 (mL)
